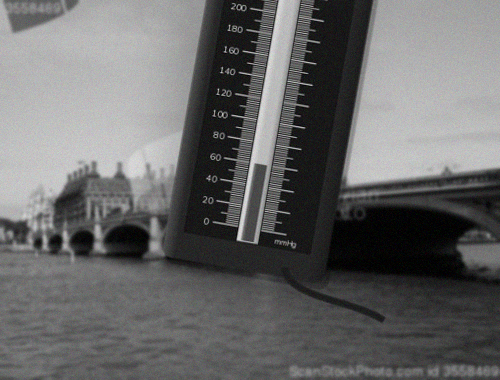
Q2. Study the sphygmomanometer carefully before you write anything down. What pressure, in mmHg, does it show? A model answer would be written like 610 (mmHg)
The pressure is 60 (mmHg)
